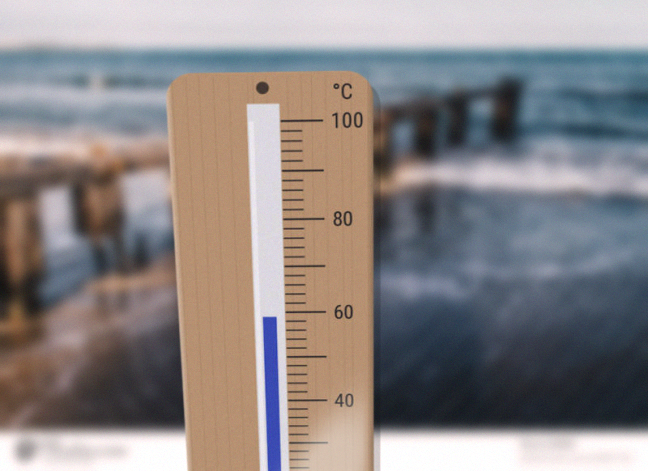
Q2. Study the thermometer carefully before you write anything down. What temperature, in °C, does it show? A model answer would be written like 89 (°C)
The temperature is 59 (°C)
